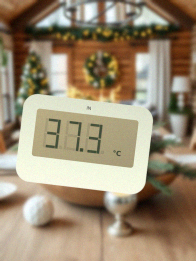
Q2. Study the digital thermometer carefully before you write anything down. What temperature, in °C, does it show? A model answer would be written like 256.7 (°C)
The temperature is 37.3 (°C)
